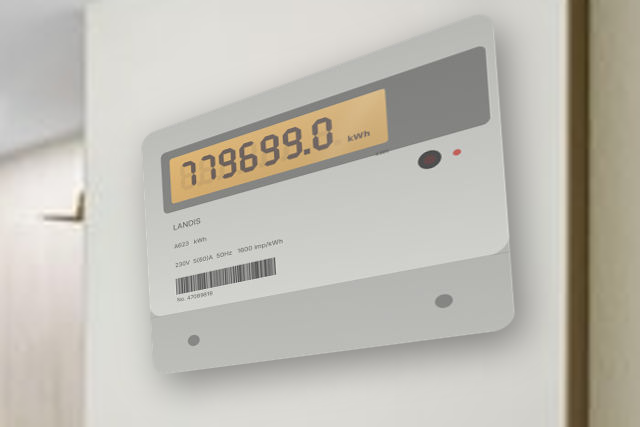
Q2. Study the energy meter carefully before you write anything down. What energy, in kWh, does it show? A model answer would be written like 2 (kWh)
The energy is 779699.0 (kWh)
